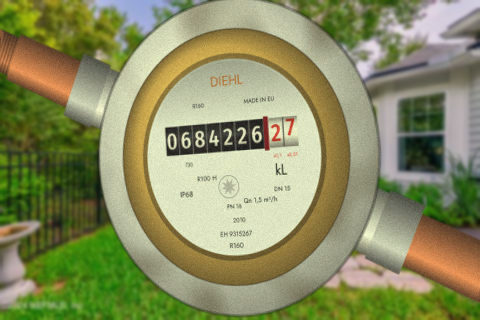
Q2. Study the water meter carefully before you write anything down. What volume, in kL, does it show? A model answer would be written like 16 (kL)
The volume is 684226.27 (kL)
